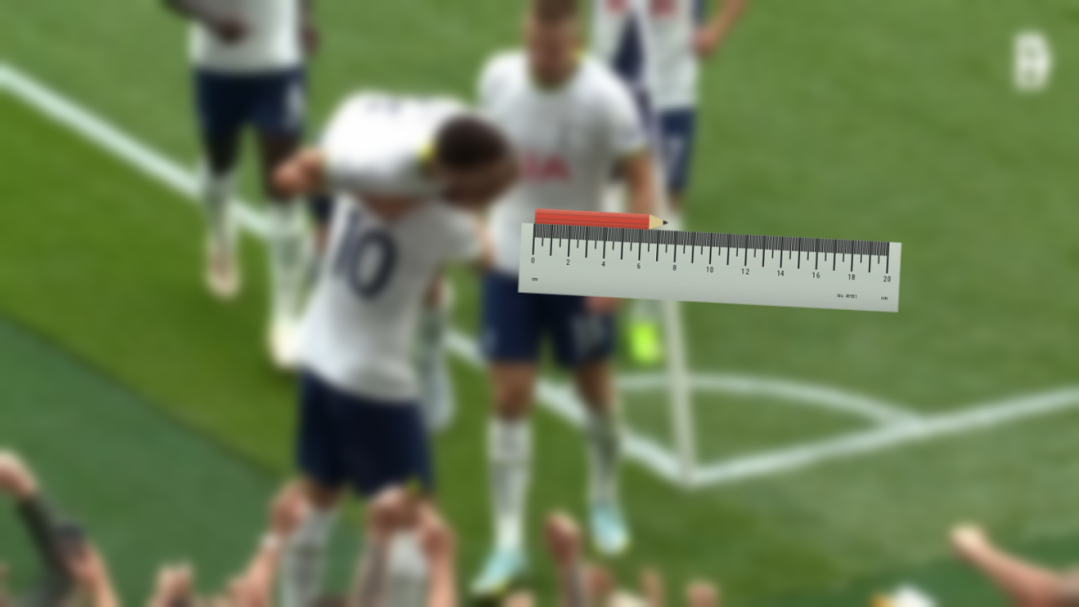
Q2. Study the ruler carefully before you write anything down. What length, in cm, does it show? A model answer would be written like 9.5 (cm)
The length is 7.5 (cm)
